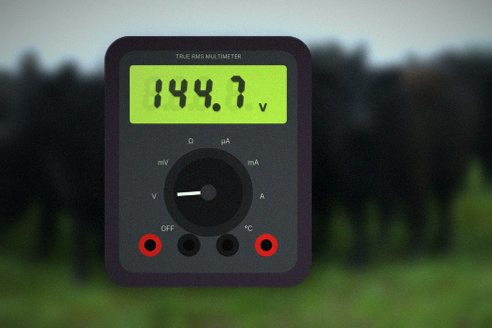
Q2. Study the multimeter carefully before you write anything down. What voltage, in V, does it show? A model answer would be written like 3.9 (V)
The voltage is 144.7 (V)
